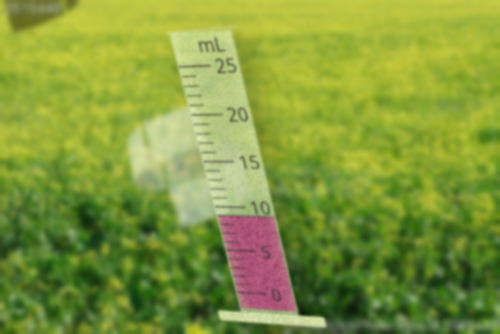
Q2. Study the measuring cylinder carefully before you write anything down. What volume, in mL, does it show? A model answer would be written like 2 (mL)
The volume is 9 (mL)
